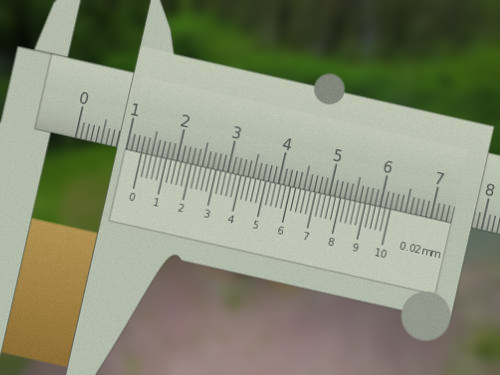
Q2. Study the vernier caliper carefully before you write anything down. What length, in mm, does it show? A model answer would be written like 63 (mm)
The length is 13.0 (mm)
